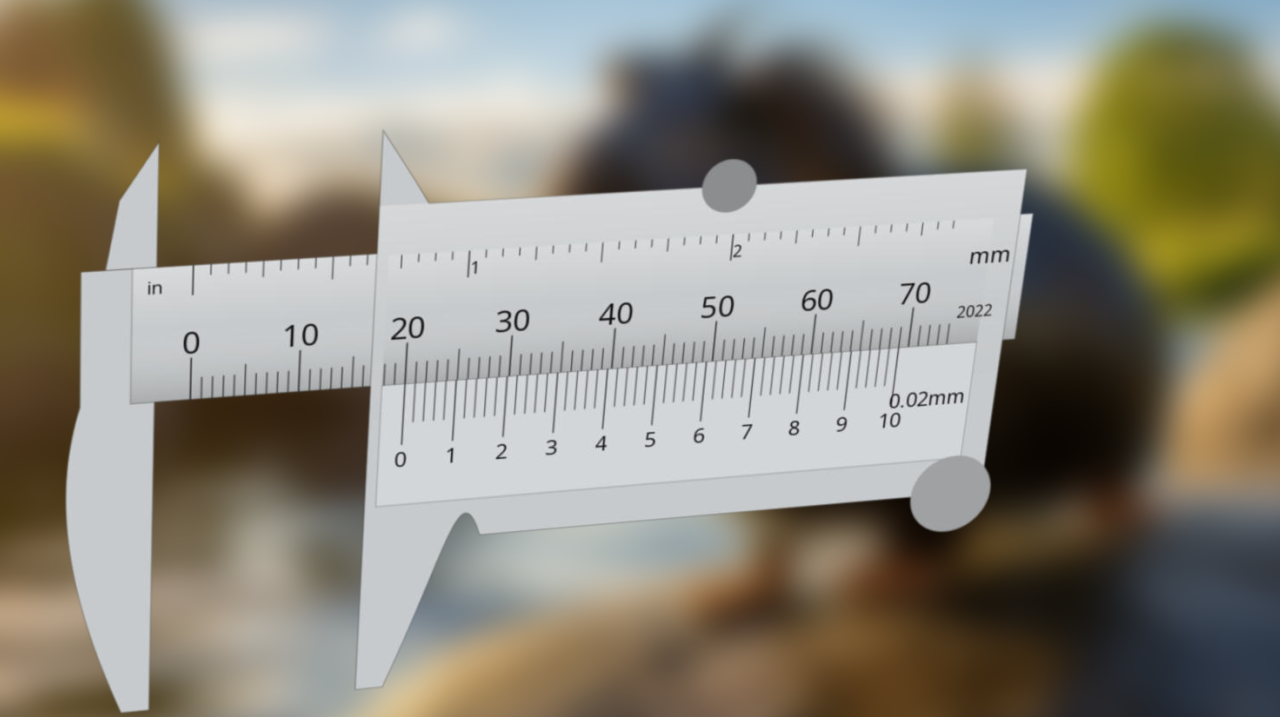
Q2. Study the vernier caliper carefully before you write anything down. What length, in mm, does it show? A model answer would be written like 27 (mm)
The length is 20.0 (mm)
